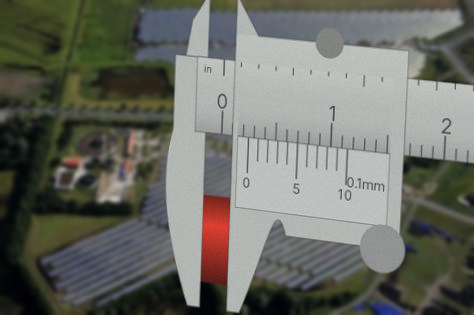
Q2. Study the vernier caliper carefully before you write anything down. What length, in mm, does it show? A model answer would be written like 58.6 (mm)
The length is 2.5 (mm)
